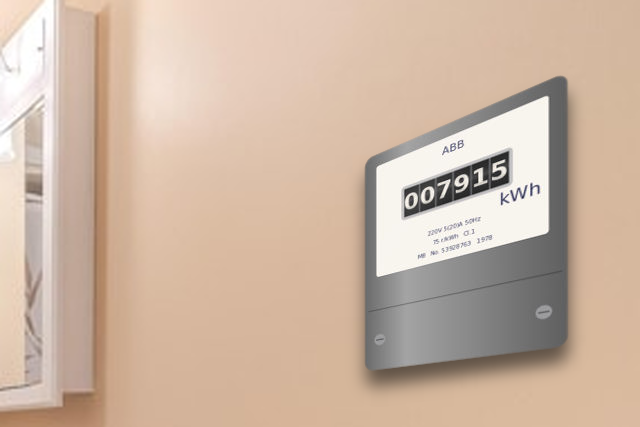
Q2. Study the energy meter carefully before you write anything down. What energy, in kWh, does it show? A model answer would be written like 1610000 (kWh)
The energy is 7915 (kWh)
